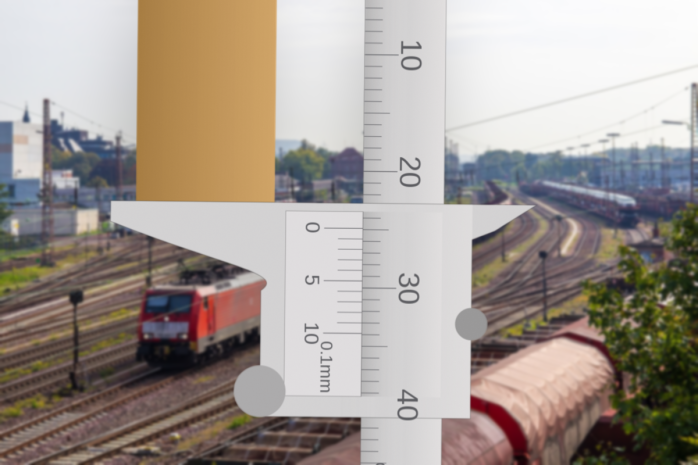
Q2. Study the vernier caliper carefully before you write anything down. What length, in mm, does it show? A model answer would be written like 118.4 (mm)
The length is 24.9 (mm)
